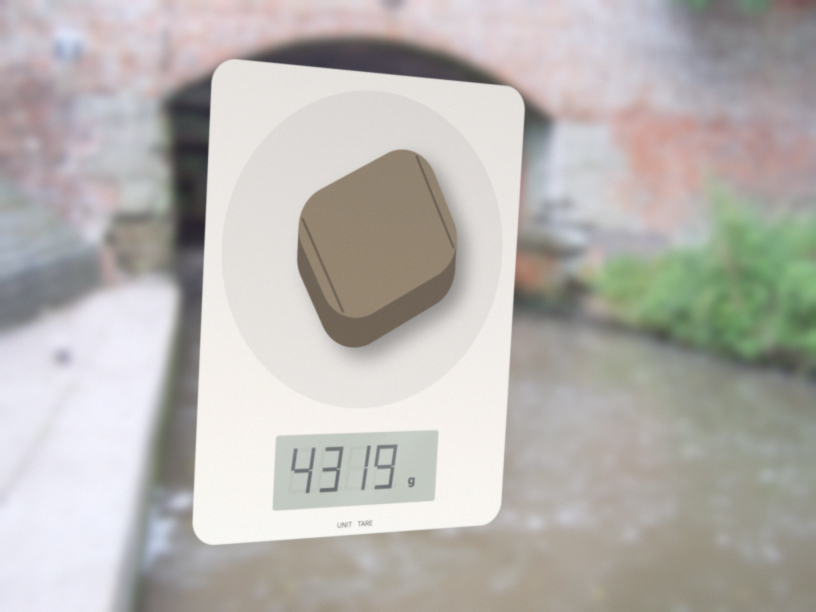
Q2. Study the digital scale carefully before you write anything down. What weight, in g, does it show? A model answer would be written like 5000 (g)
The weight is 4319 (g)
